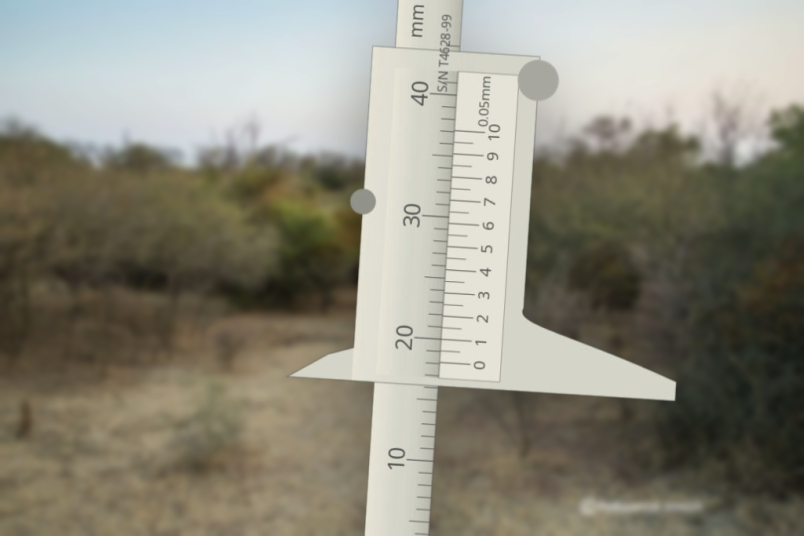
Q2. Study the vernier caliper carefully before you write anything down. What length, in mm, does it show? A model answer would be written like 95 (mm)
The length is 18.1 (mm)
